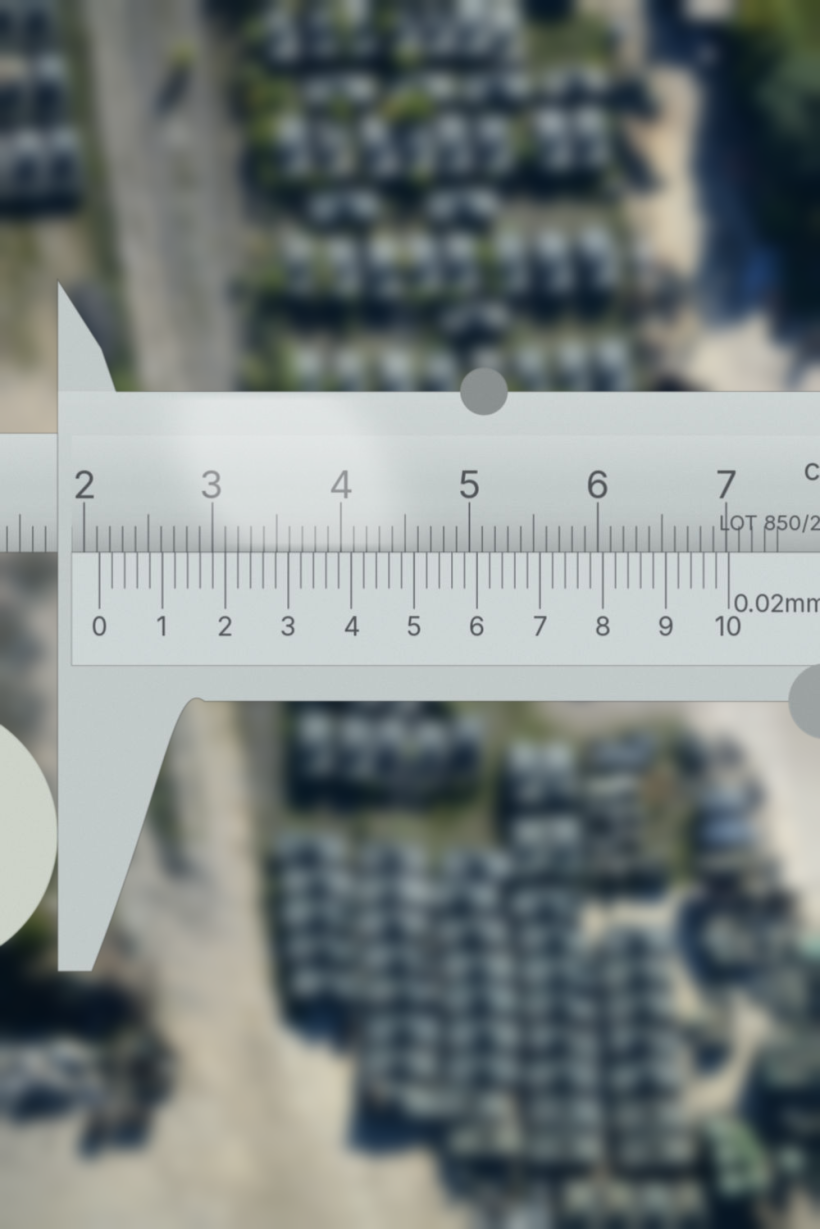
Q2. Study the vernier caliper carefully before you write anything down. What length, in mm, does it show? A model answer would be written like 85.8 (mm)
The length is 21.2 (mm)
